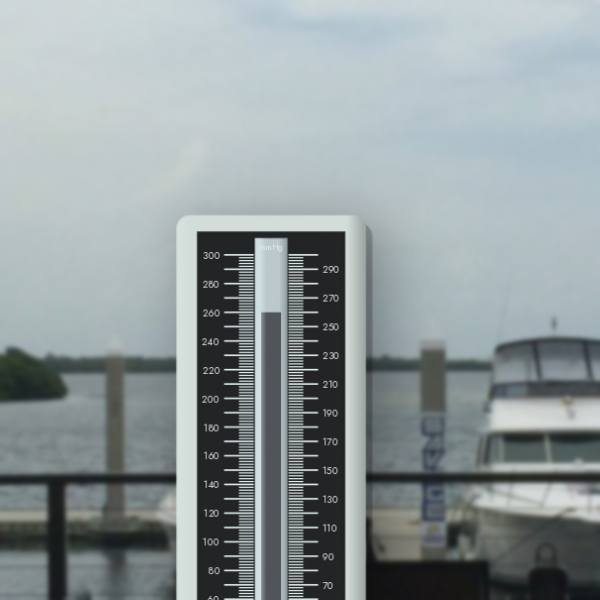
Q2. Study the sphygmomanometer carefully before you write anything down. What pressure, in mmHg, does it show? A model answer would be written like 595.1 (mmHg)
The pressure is 260 (mmHg)
